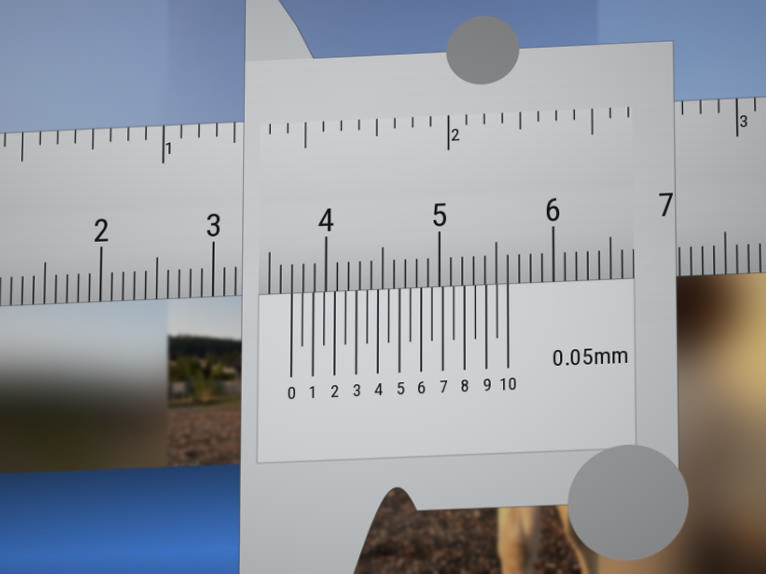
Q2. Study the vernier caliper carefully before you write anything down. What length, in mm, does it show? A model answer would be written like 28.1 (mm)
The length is 37.0 (mm)
